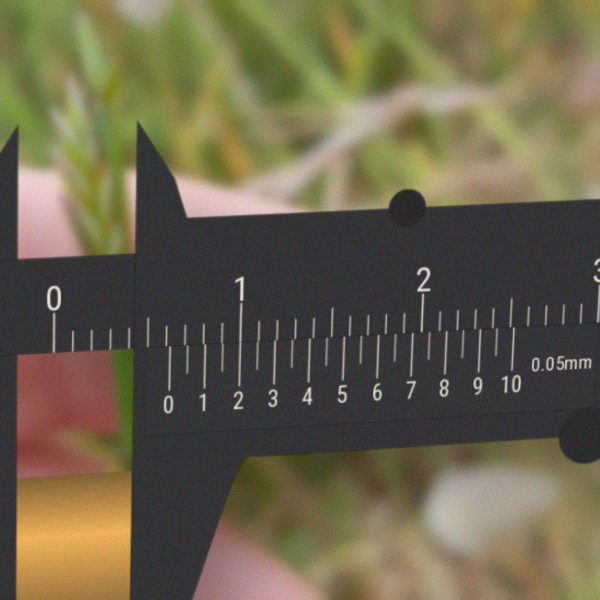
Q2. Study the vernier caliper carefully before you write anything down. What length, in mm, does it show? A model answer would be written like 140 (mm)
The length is 6.2 (mm)
